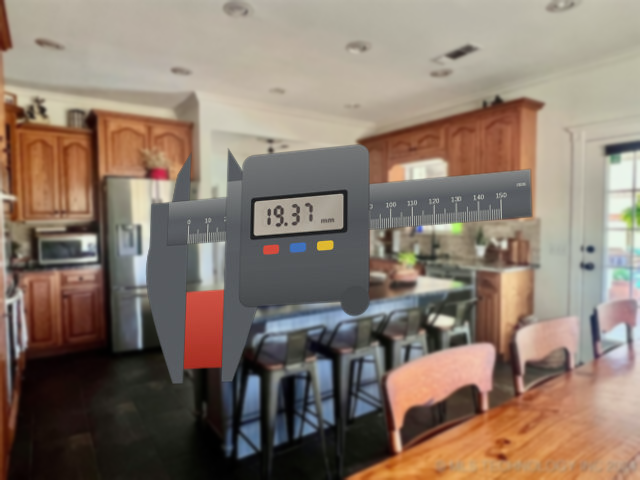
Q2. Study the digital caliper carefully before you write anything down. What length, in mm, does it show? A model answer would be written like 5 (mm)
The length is 19.37 (mm)
